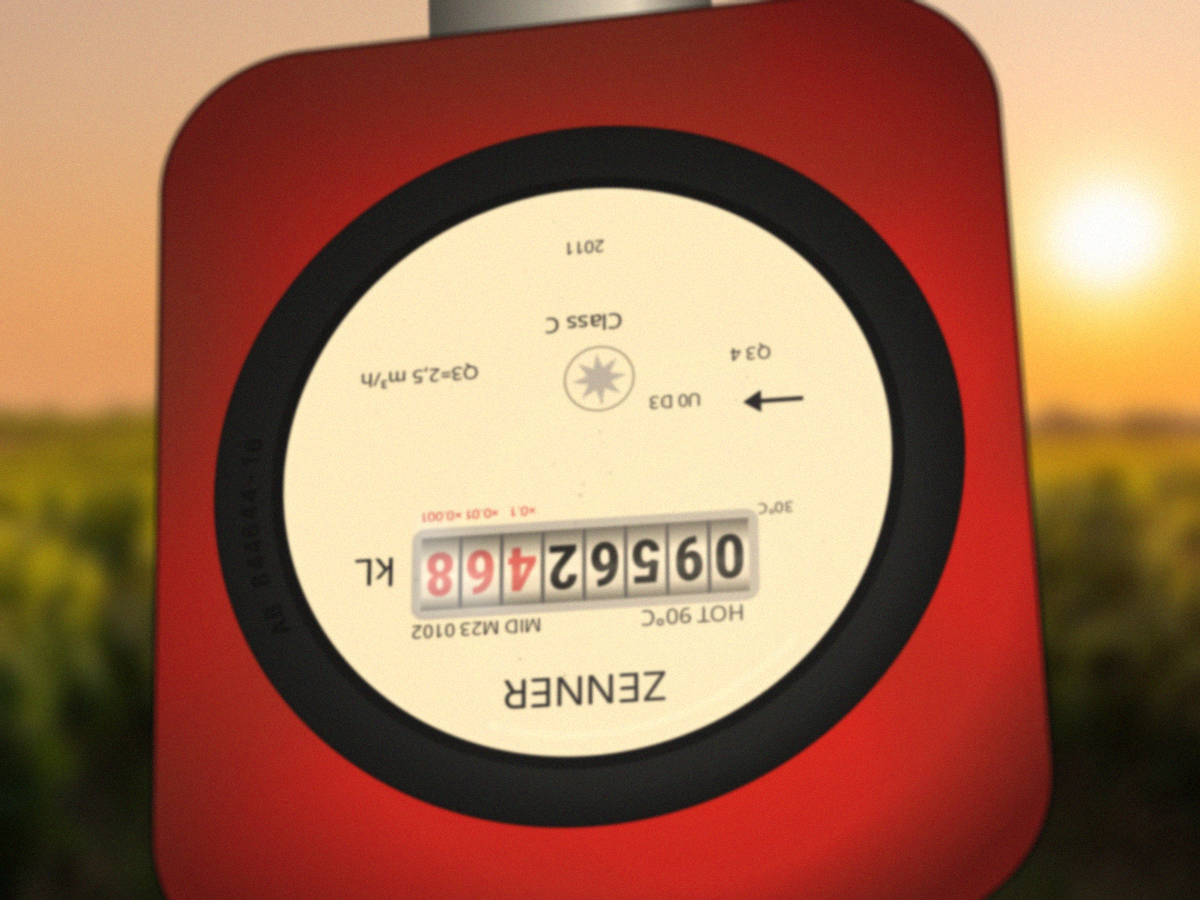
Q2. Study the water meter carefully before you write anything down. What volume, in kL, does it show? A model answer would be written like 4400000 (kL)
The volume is 9562.468 (kL)
